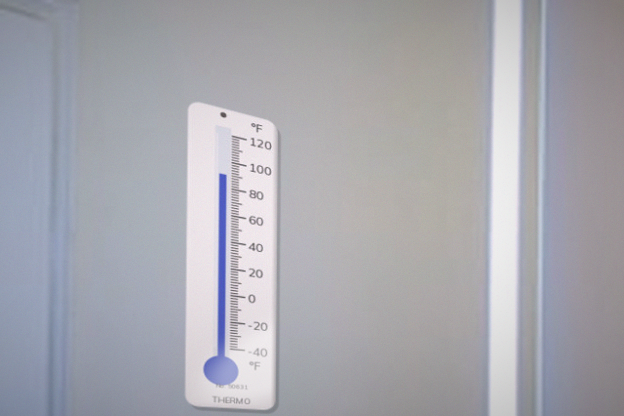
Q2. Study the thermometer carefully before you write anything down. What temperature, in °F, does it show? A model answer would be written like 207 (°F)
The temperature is 90 (°F)
